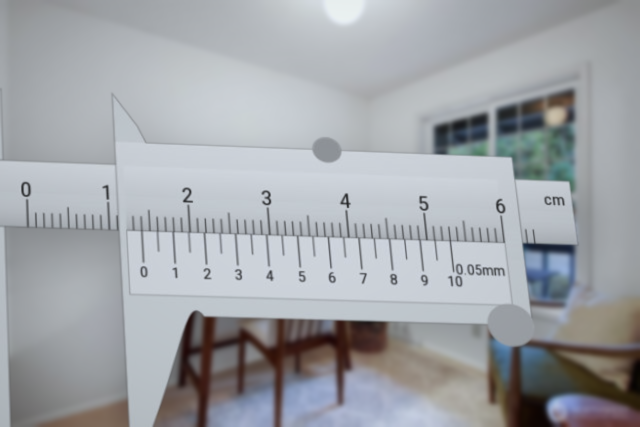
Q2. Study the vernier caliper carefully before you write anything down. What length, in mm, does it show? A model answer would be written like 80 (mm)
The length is 14.0 (mm)
